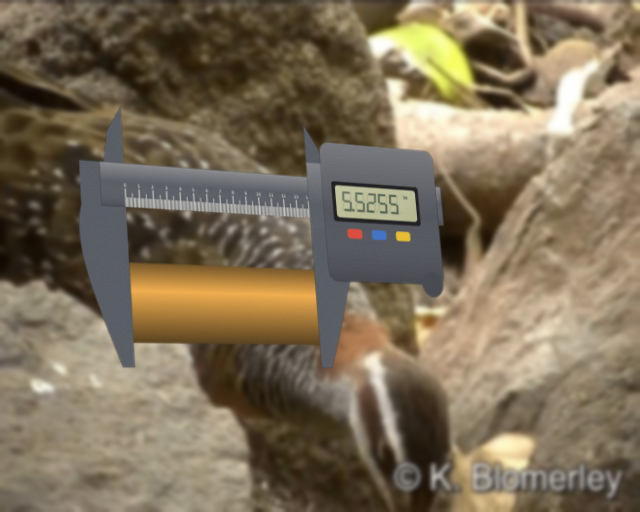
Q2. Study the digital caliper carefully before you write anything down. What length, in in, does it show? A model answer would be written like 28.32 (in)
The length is 5.5255 (in)
